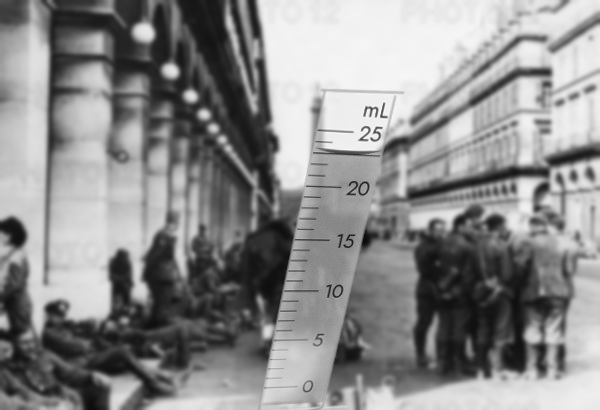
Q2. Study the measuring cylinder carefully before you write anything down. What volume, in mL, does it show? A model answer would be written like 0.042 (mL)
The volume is 23 (mL)
